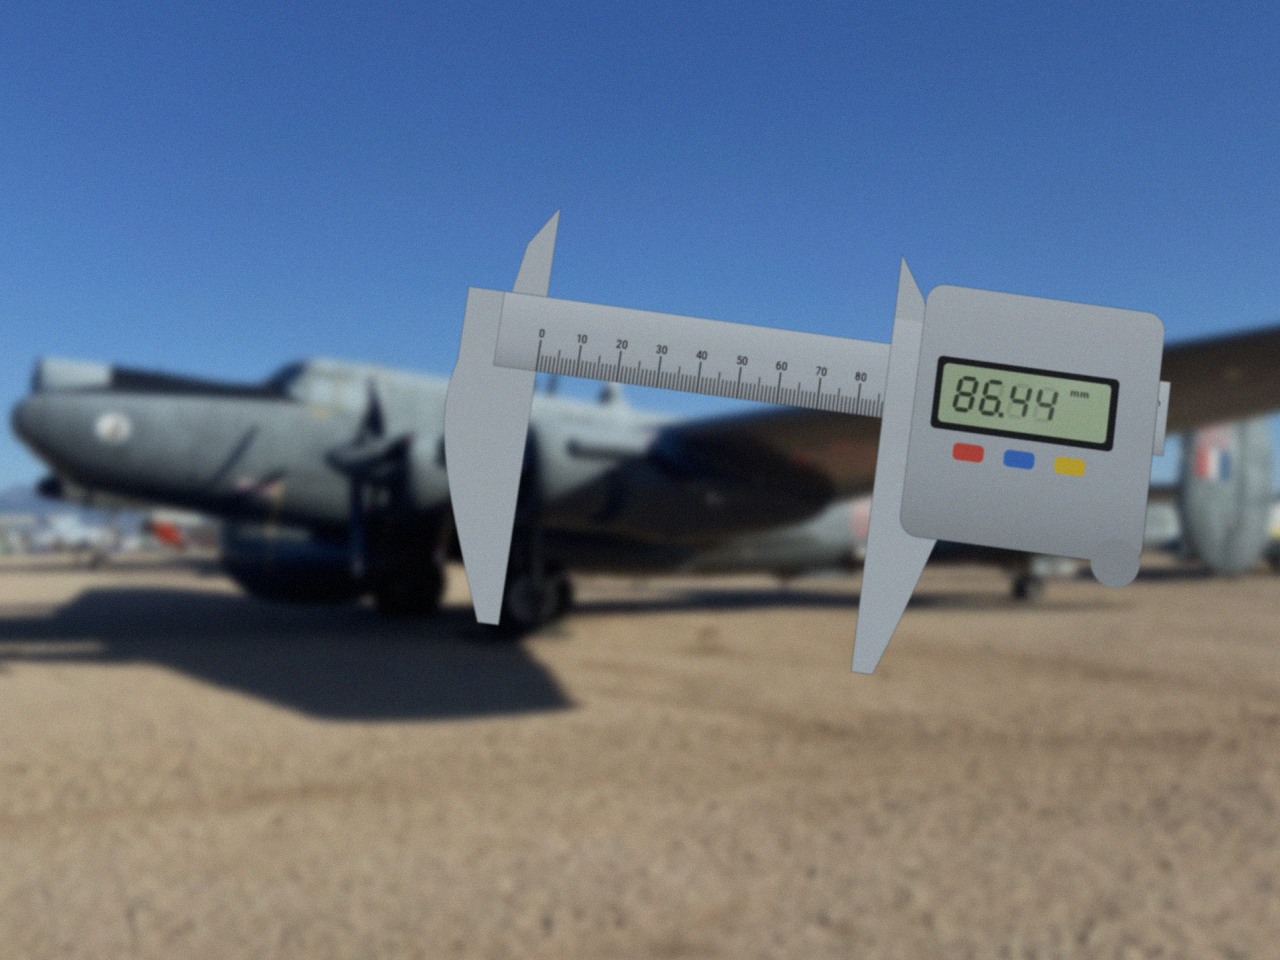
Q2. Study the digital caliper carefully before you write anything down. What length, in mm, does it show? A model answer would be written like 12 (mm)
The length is 86.44 (mm)
